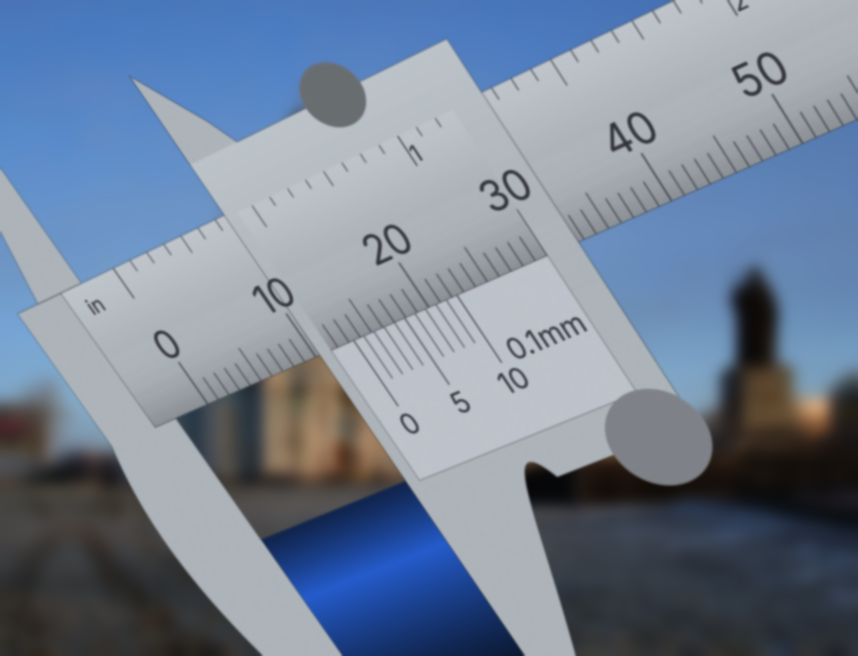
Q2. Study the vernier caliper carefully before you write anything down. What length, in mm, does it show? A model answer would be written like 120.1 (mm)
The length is 13.4 (mm)
